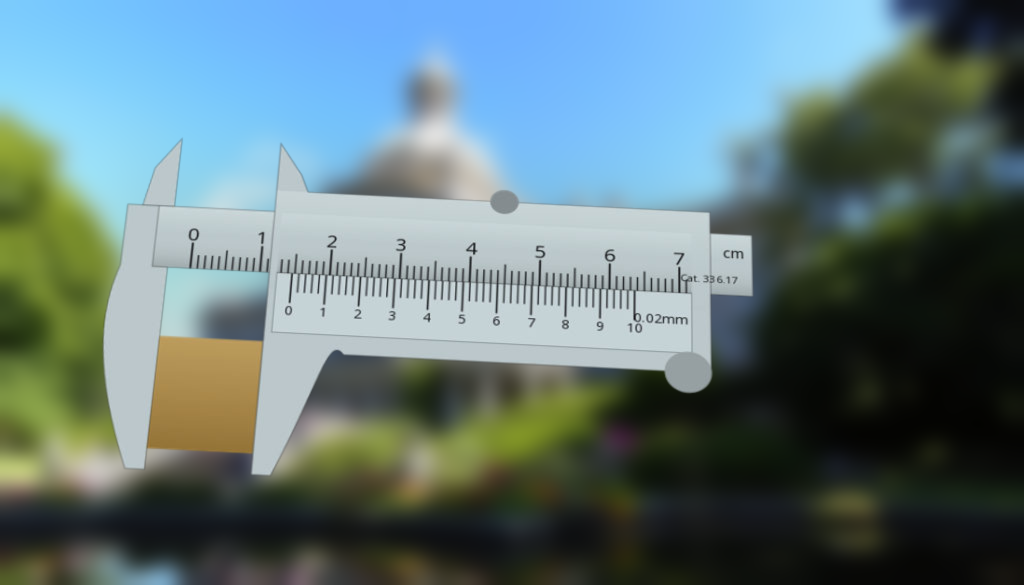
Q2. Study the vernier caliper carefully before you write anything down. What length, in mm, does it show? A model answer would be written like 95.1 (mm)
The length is 14.6 (mm)
